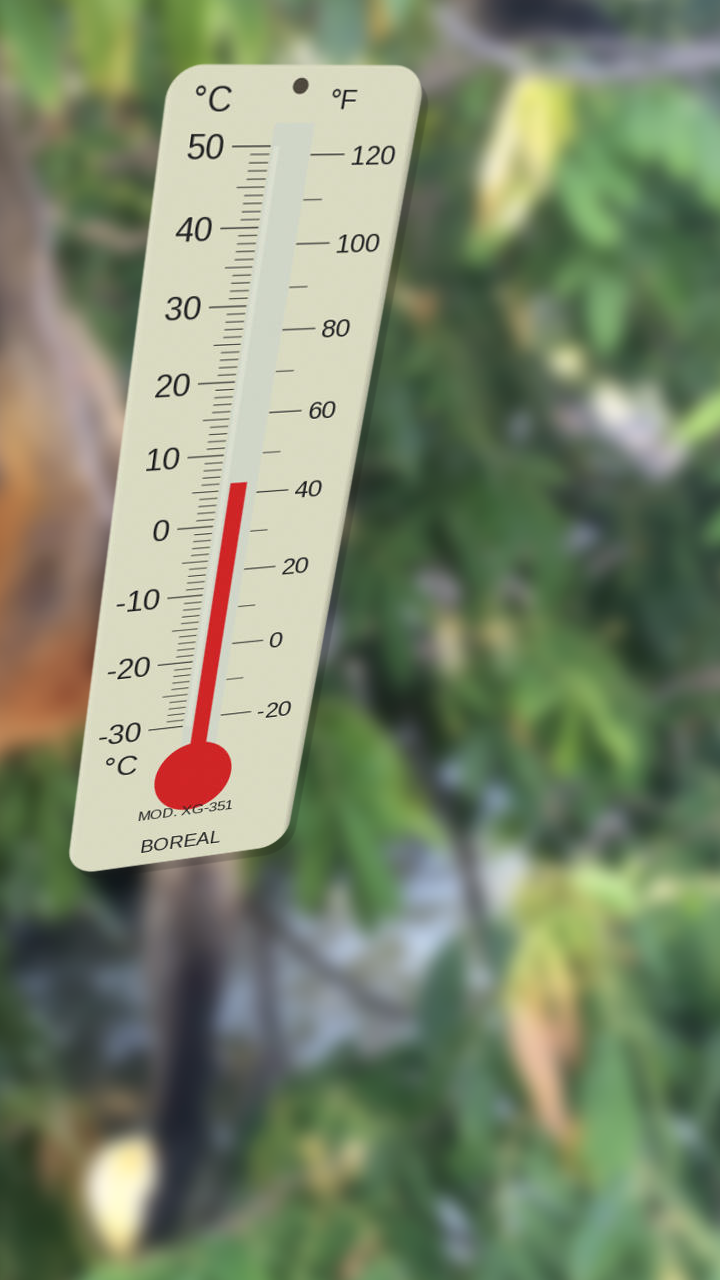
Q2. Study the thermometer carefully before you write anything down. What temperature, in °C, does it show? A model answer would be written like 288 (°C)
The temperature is 6 (°C)
